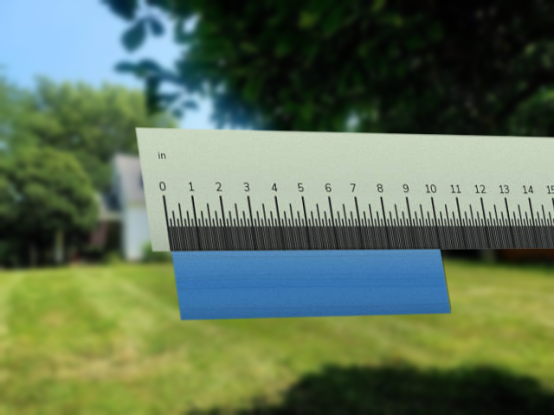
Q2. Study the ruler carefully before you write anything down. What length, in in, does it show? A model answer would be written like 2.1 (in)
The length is 10 (in)
